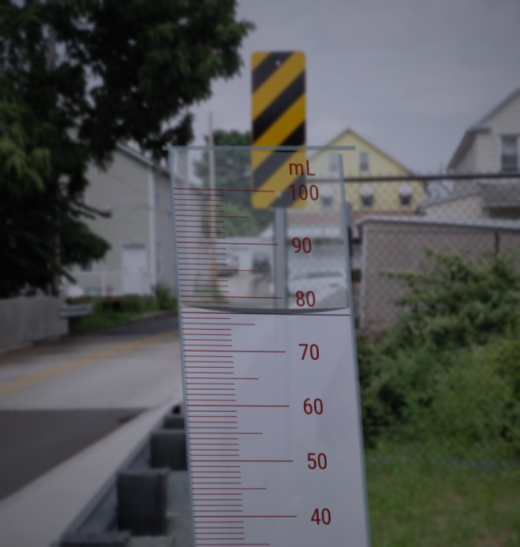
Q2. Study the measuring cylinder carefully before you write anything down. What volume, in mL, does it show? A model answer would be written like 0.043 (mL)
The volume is 77 (mL)
